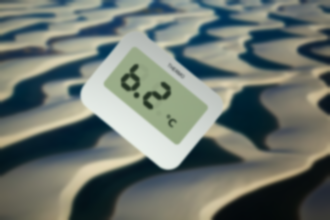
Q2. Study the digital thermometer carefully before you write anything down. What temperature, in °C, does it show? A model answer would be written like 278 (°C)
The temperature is 6.2 (°C)
